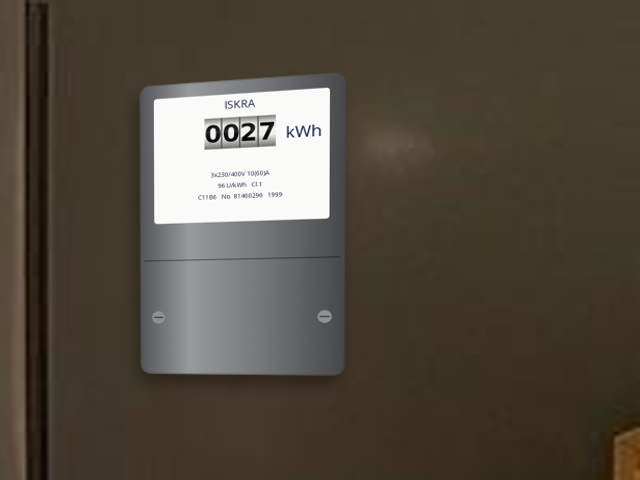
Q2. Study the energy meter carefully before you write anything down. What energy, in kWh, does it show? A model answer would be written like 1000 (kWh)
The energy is 27 (kWh)
